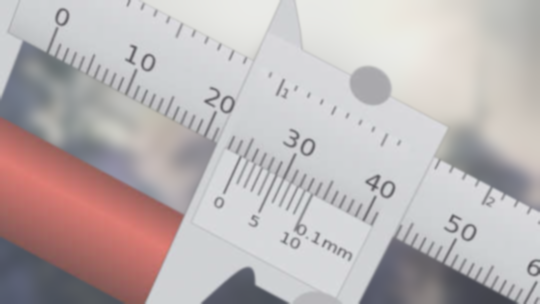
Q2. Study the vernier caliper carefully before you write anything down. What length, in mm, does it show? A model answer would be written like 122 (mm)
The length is 24.6 (mm)
